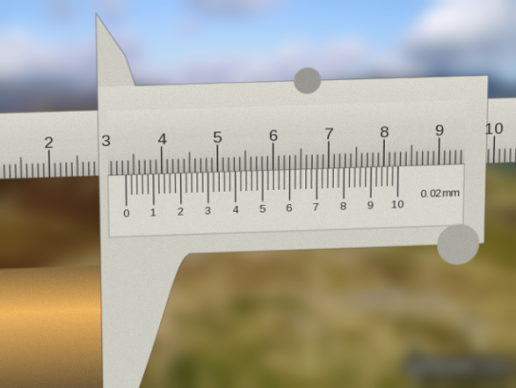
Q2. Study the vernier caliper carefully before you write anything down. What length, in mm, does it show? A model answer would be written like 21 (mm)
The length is 33.6 (mm)
